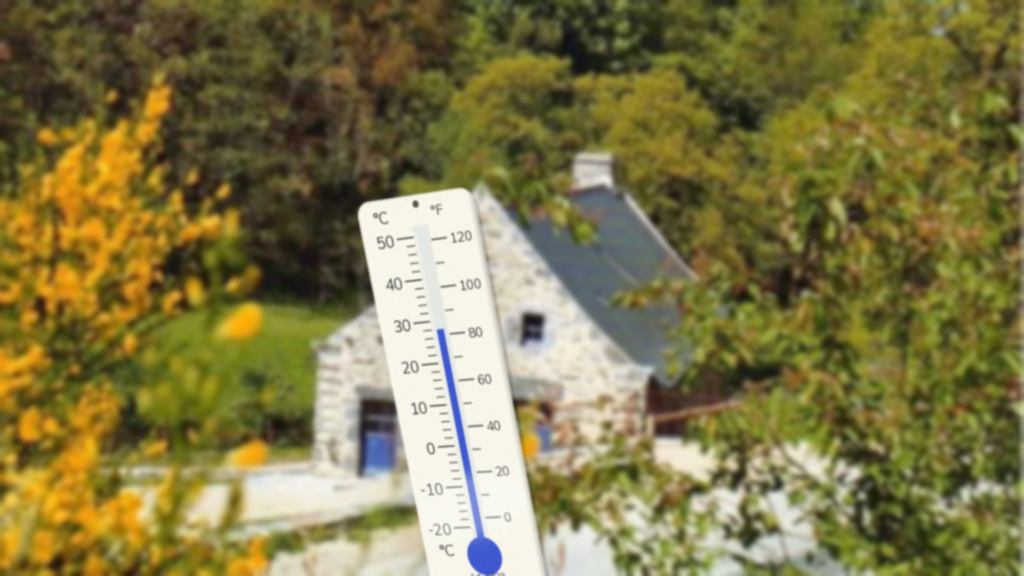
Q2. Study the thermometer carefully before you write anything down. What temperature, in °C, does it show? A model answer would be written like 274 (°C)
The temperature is 28 (°C)
